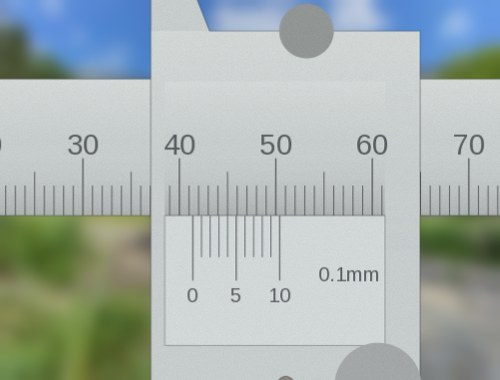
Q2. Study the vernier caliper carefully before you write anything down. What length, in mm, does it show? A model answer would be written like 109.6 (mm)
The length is 41.4 (mm)
